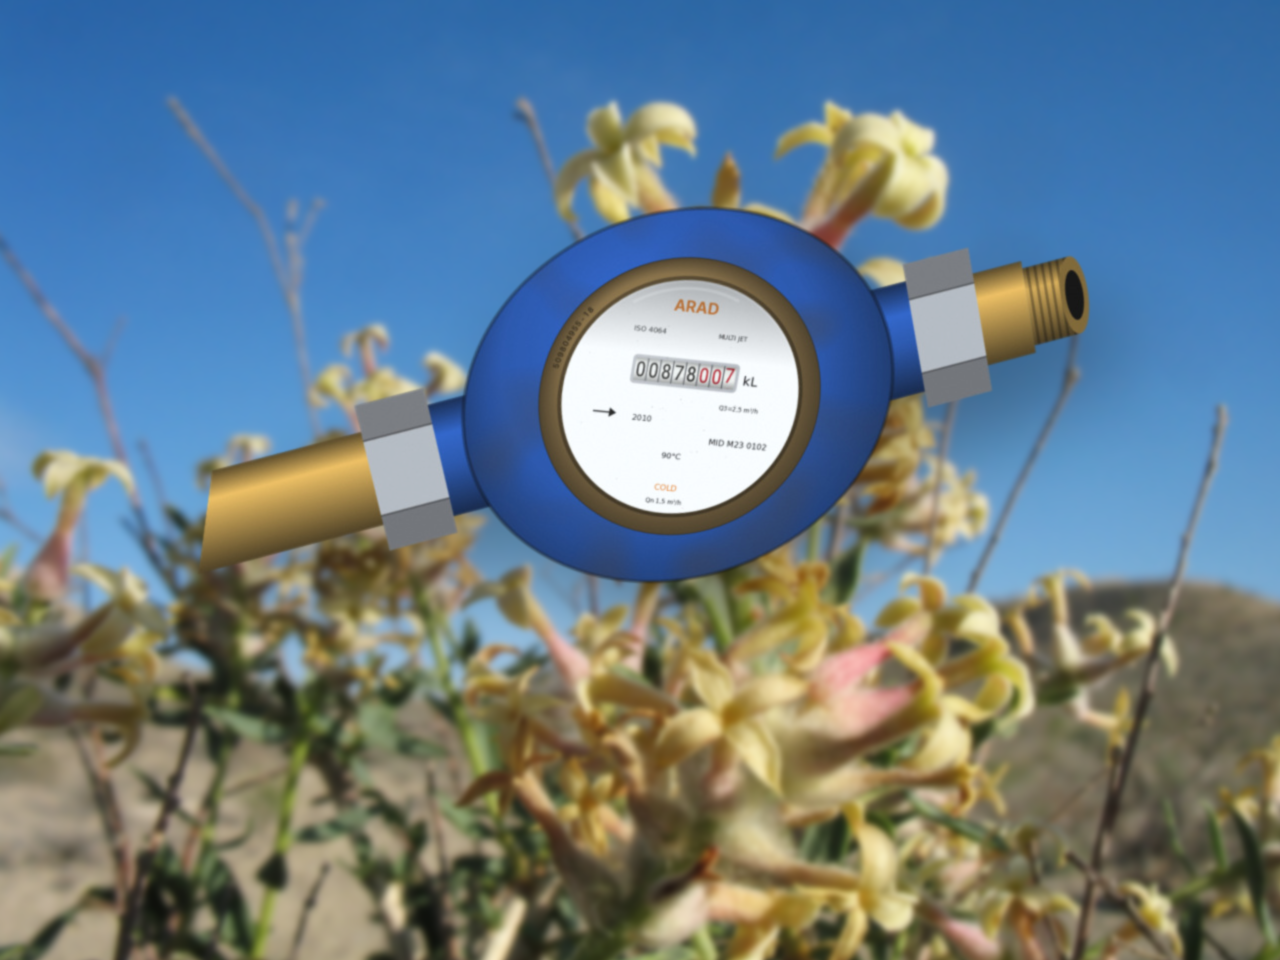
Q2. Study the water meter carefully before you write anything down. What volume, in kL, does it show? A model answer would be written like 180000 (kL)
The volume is 878.007 (kL)
